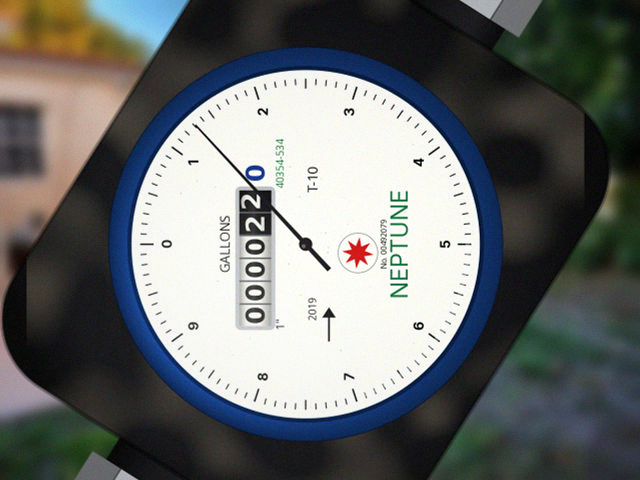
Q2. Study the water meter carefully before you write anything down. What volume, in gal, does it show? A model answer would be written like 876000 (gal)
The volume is 221.3 (gal)
